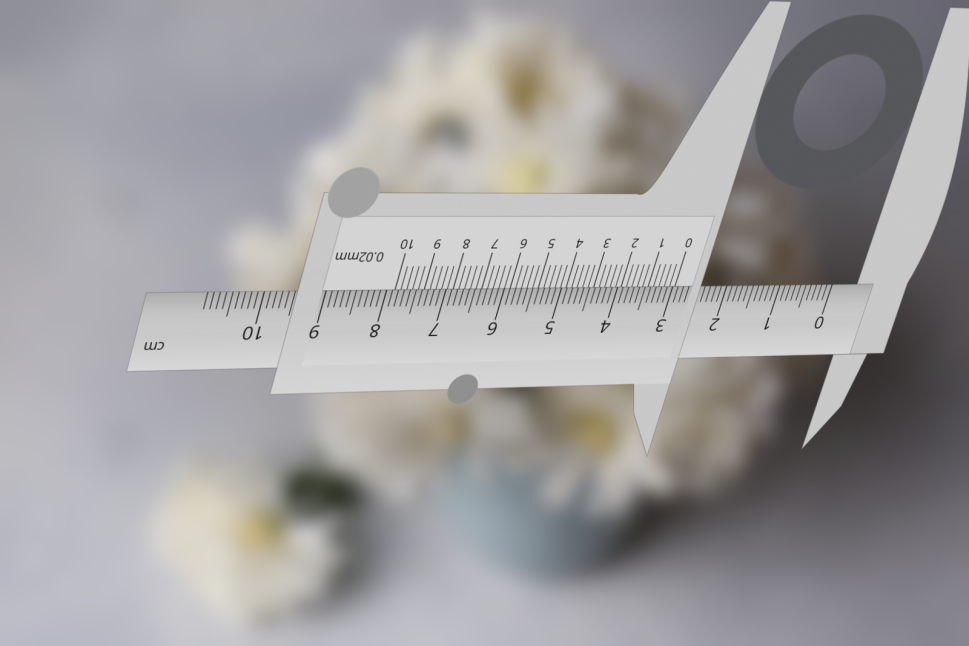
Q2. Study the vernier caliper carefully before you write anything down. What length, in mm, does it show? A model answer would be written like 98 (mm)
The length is 29.6 (mm)
